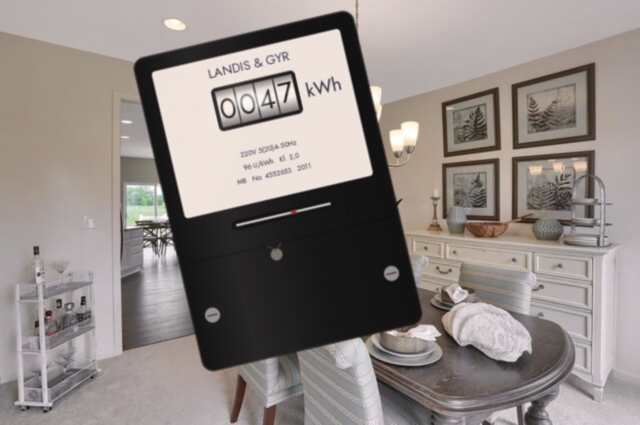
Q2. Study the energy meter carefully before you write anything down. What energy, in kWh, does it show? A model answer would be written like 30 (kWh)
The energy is 47 (kWh)
